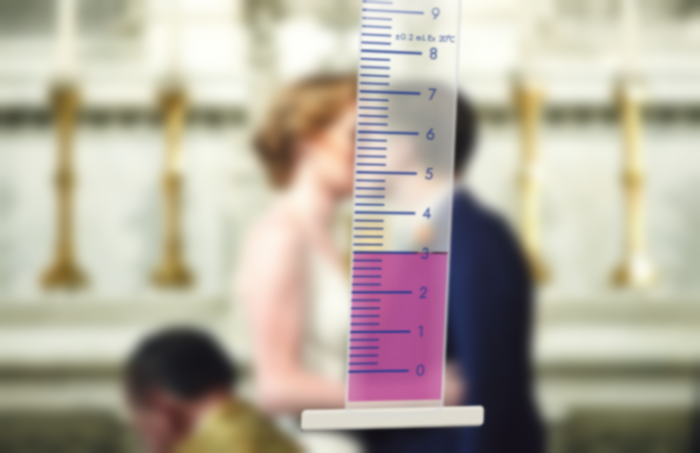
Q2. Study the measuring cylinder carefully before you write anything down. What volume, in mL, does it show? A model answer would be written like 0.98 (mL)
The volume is 3 (mL)
